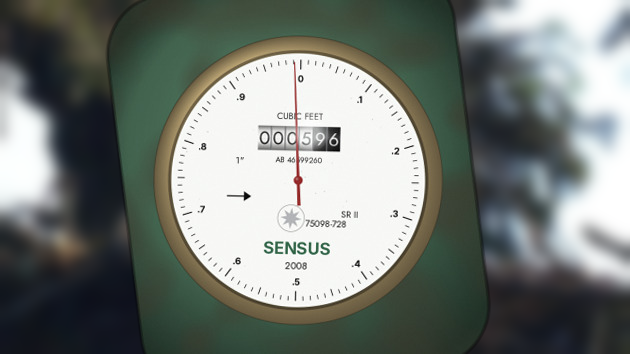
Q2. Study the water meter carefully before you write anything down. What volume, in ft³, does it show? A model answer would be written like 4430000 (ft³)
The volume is 595.99 (ft³)
